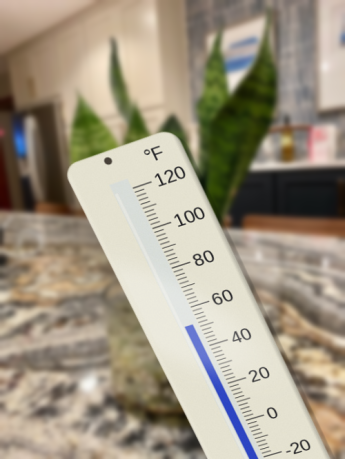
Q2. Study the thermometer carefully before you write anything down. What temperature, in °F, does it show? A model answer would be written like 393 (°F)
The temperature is 52 (°F)
